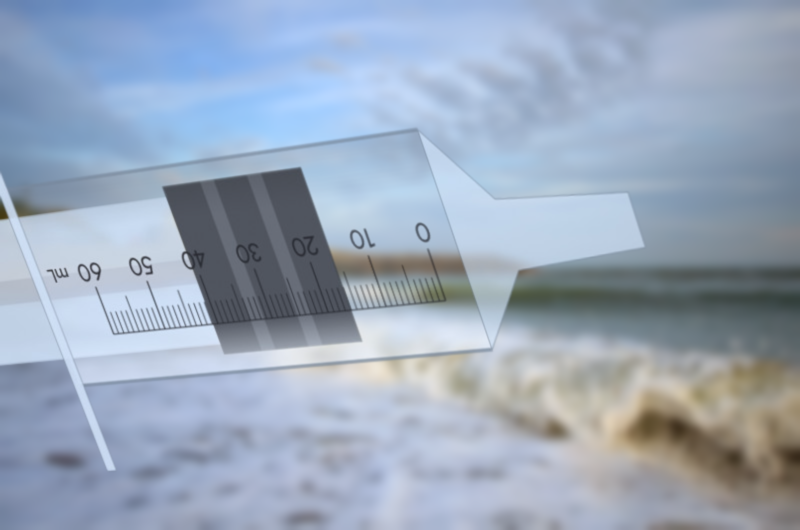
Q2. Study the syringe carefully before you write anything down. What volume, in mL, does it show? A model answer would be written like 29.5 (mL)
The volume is 16 (mL)
